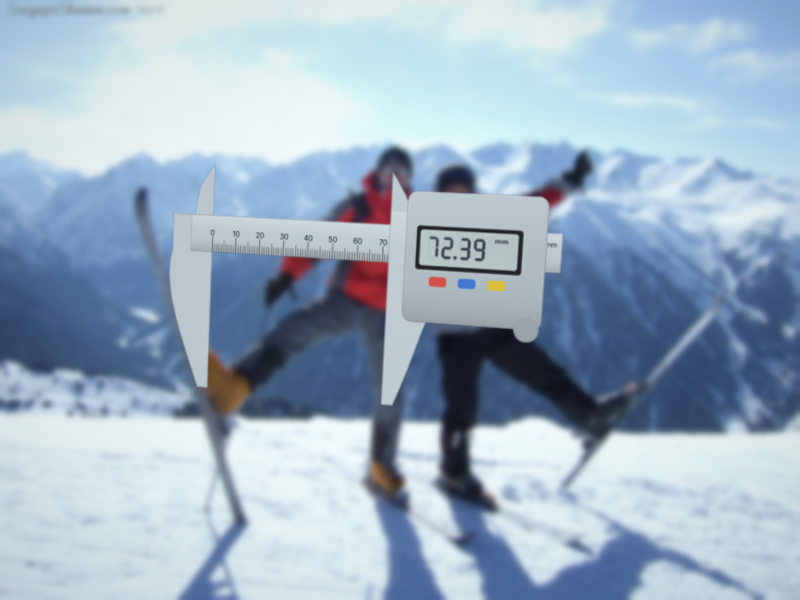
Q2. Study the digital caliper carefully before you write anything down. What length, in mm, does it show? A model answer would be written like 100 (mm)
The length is 72.39 (mm)
